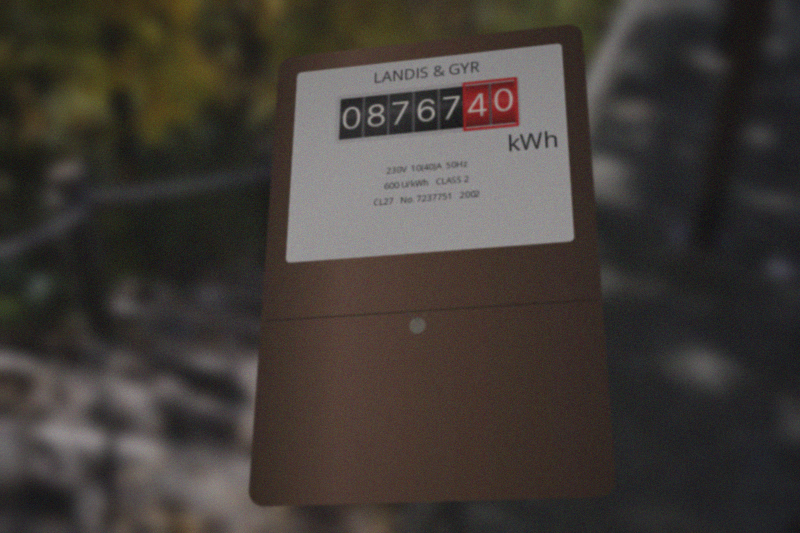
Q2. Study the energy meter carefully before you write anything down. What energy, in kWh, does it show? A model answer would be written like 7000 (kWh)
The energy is 8767.40 (kWh)
